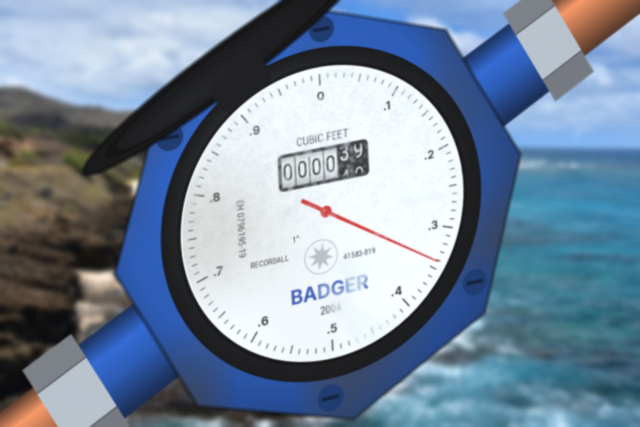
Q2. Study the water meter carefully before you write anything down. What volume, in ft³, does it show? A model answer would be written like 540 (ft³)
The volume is 39.34 (ft³)
